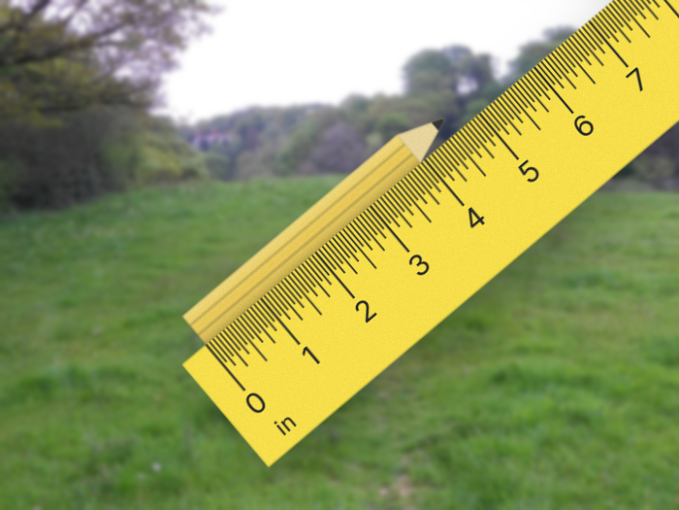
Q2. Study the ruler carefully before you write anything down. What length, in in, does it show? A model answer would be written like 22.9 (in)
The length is 4.5625 (in)
